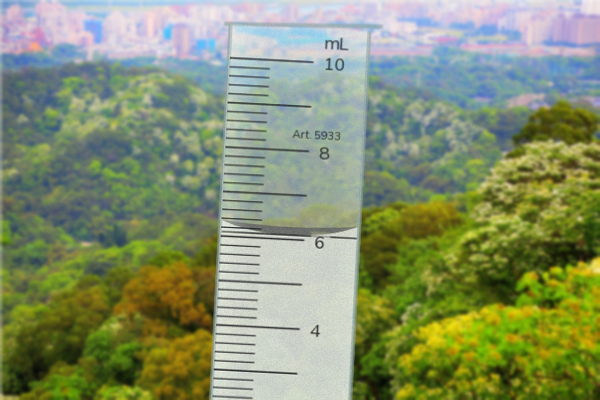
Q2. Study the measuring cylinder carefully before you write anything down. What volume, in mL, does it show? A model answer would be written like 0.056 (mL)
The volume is 6.1 (mL)
